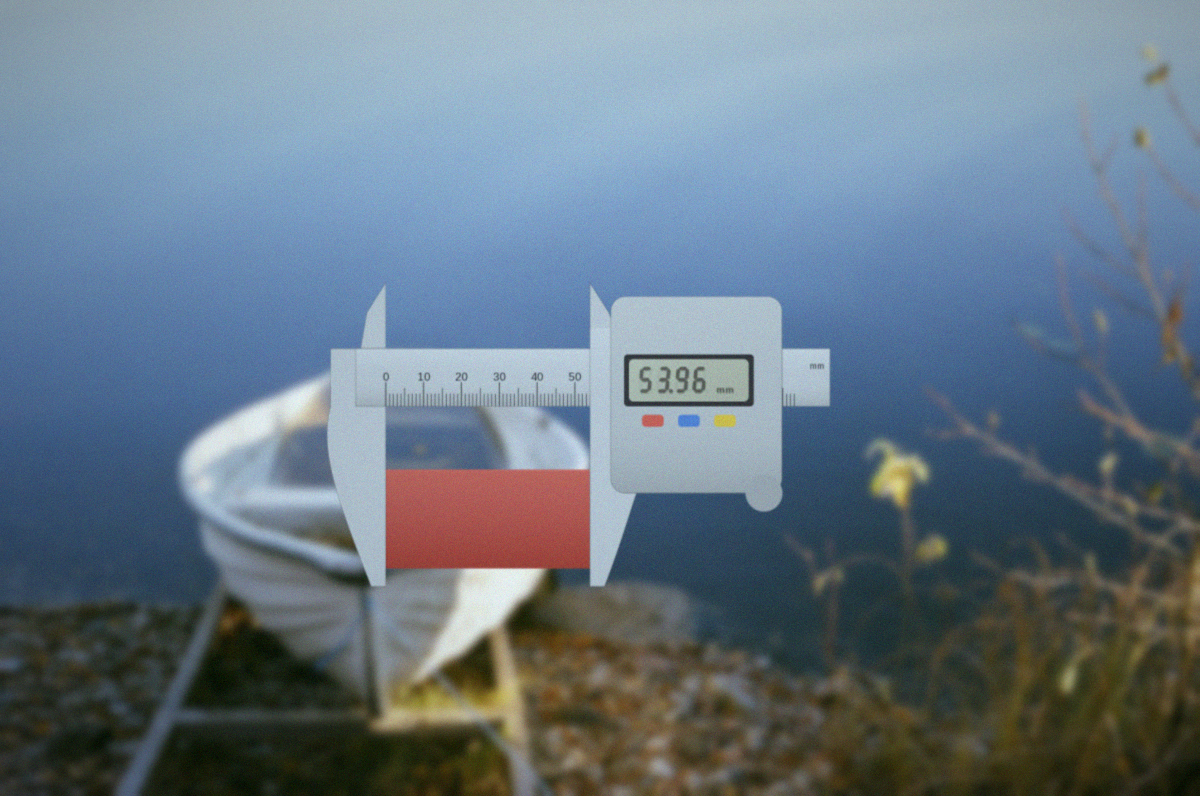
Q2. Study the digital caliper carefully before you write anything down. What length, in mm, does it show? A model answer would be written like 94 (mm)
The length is 53.96 (mm)
